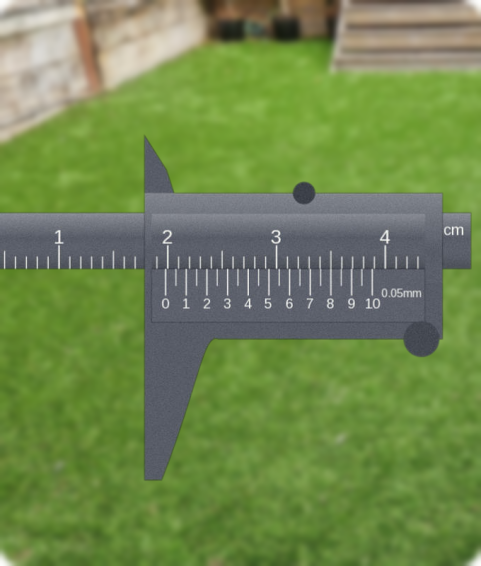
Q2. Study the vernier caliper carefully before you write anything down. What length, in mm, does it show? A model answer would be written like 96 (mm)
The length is 19.8 (mm)
